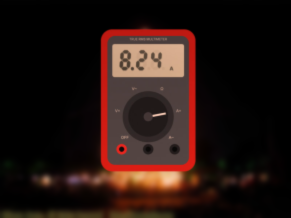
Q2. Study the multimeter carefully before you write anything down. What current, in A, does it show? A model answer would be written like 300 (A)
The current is 8.24 (A)
